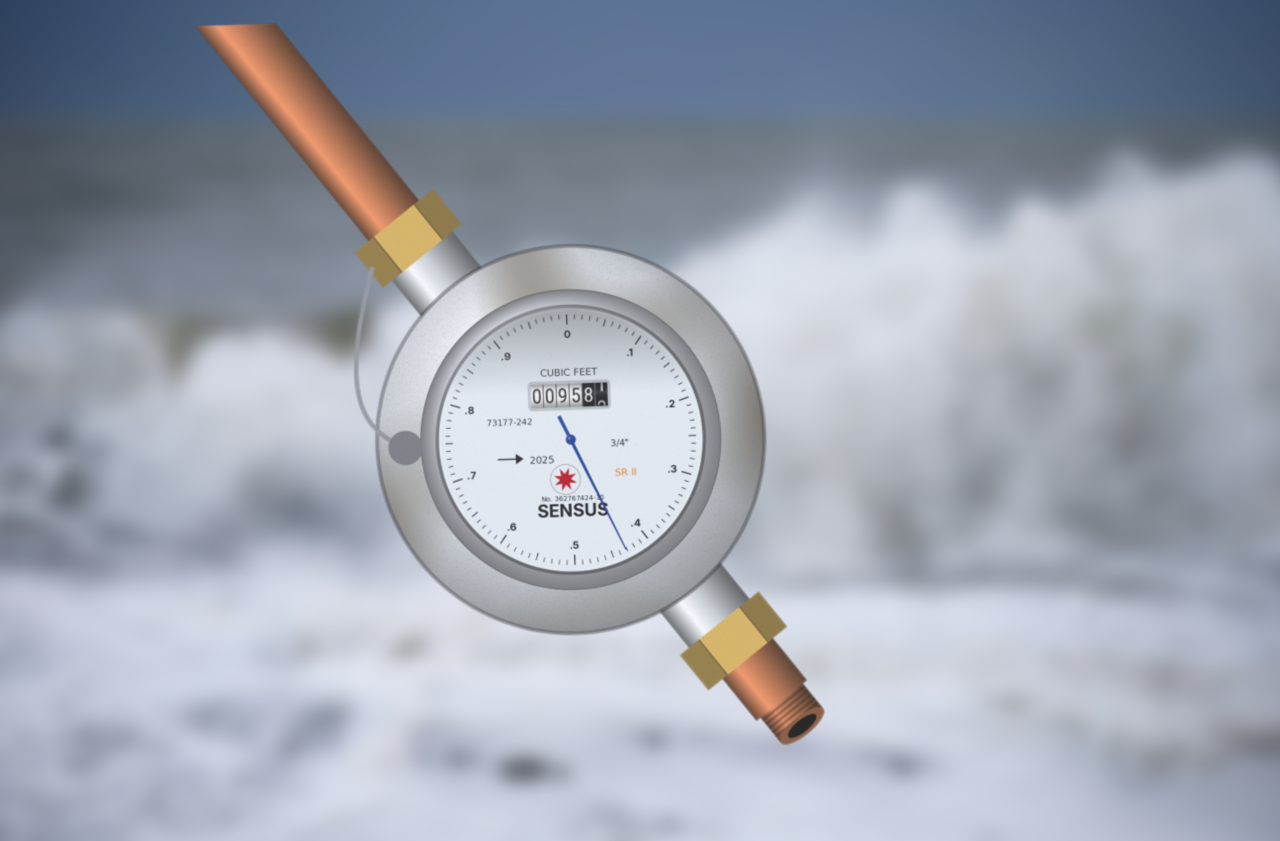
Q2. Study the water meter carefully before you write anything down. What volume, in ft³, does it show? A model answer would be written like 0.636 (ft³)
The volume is 9581.43 (ft³)
